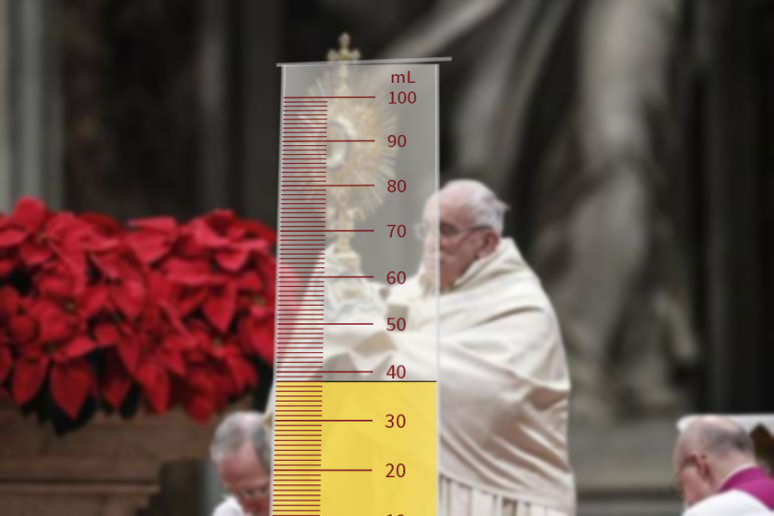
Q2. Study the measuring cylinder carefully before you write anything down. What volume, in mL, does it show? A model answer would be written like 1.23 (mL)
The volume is 38 (mL)
